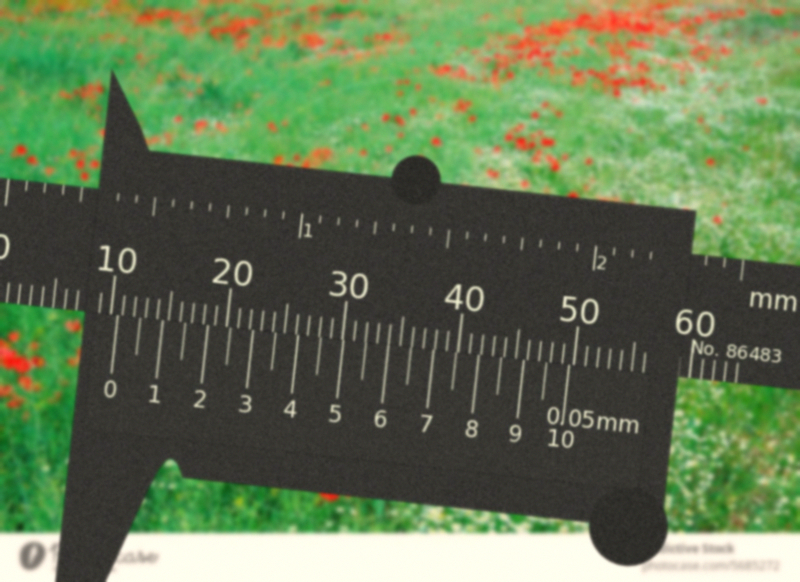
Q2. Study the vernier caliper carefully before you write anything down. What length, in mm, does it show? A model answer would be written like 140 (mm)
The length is 10.6 (mm)
